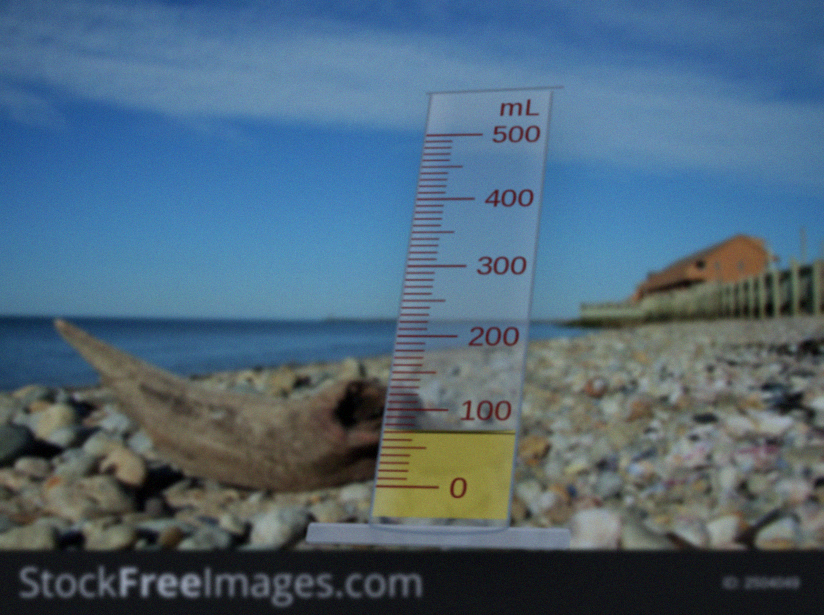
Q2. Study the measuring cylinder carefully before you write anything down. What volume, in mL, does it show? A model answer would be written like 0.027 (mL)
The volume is 70 (mL)
